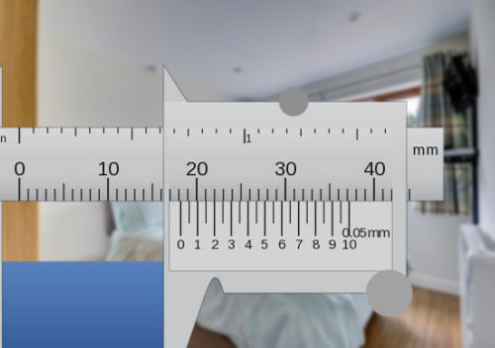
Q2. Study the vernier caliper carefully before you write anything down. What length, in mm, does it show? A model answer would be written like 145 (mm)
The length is 18.2 (mm)
